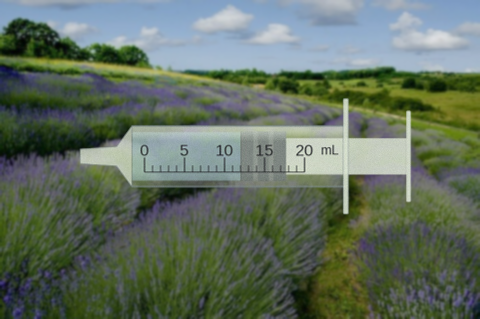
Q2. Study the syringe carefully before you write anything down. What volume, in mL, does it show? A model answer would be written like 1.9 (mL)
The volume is 12 (mL)
